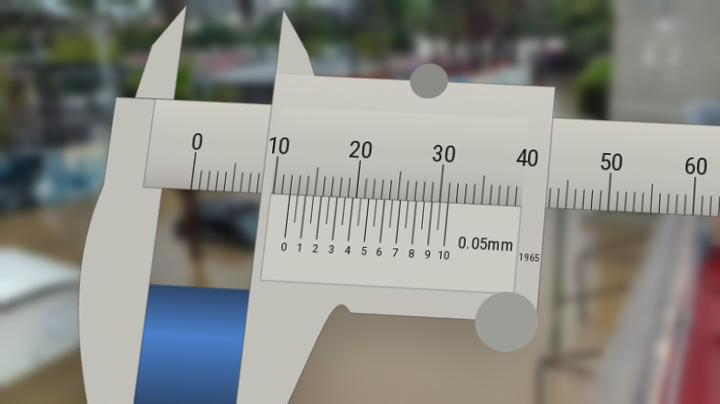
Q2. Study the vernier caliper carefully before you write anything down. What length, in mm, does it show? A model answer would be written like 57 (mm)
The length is 12.0 (mm)
